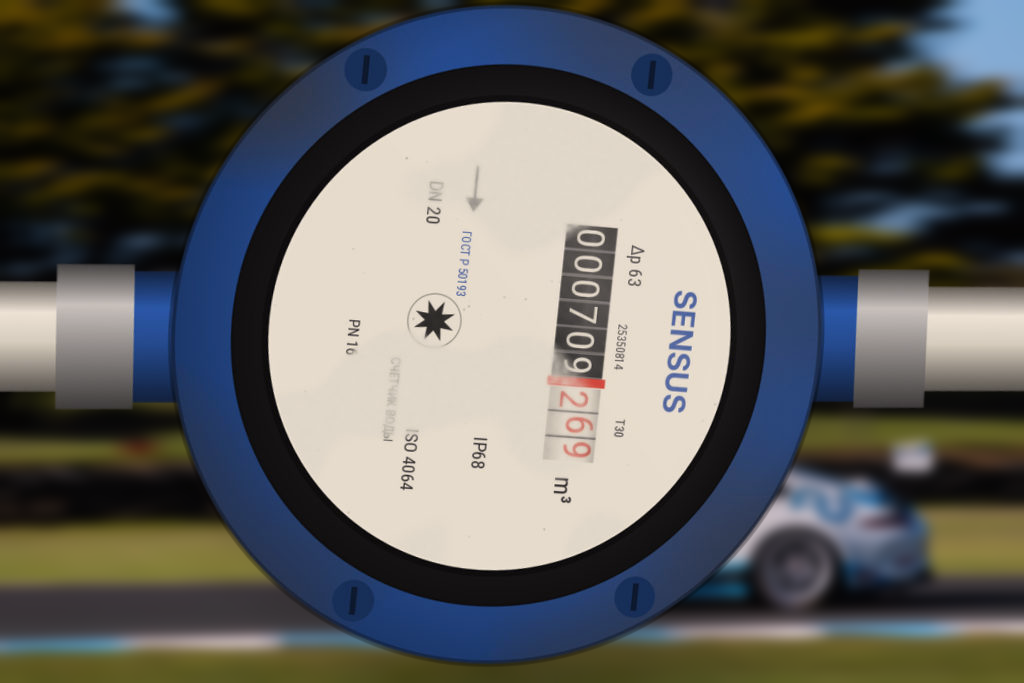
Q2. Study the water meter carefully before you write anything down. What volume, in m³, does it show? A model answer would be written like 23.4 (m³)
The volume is 709.269 (m³)
